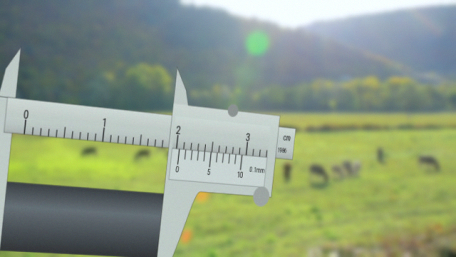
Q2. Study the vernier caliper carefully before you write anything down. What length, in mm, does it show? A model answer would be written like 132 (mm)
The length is 20.4 (mm)
